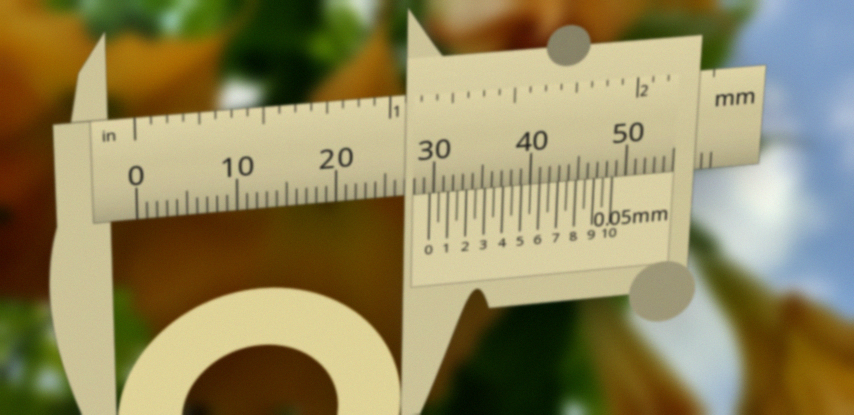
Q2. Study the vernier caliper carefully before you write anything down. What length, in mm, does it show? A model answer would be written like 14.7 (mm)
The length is 29.6 (mm)
